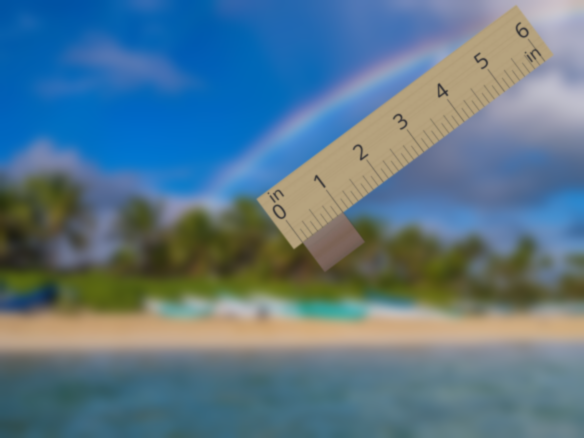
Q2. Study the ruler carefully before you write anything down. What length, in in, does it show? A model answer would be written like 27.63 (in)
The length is 1 (in)
